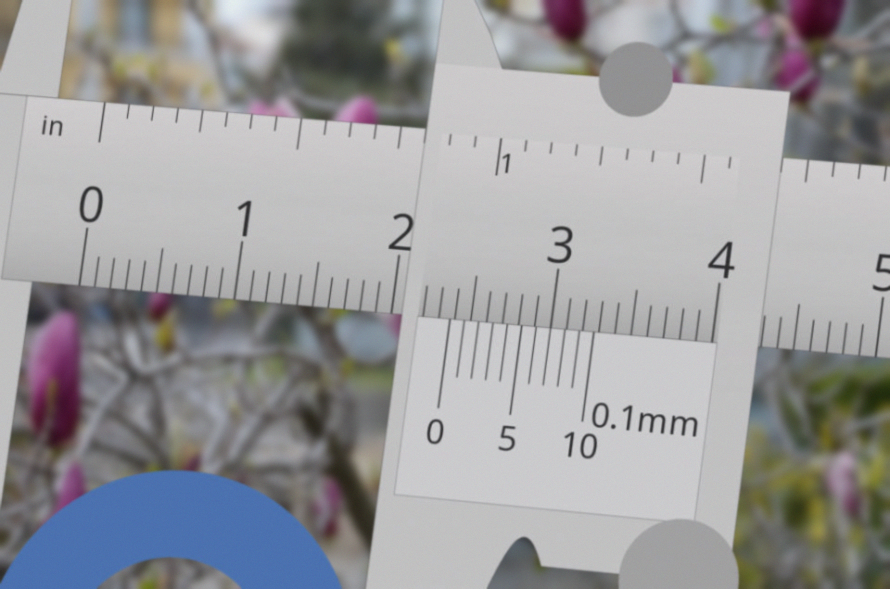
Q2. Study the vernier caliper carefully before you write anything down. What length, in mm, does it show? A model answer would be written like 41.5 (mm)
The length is 23.7 (mm)
